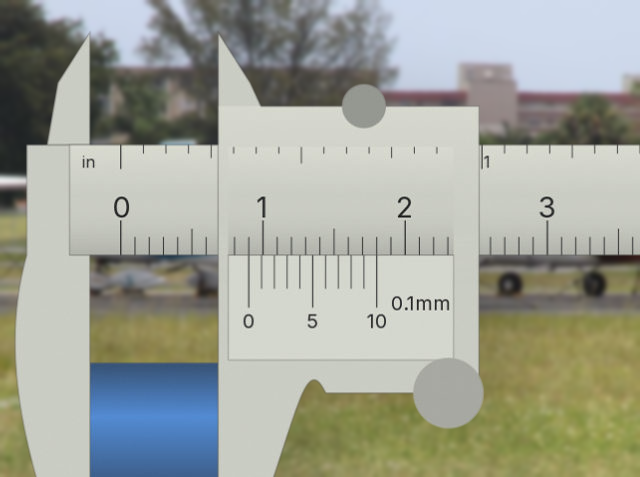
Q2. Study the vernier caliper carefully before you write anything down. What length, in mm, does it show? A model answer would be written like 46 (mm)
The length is 9.0 (mm)
